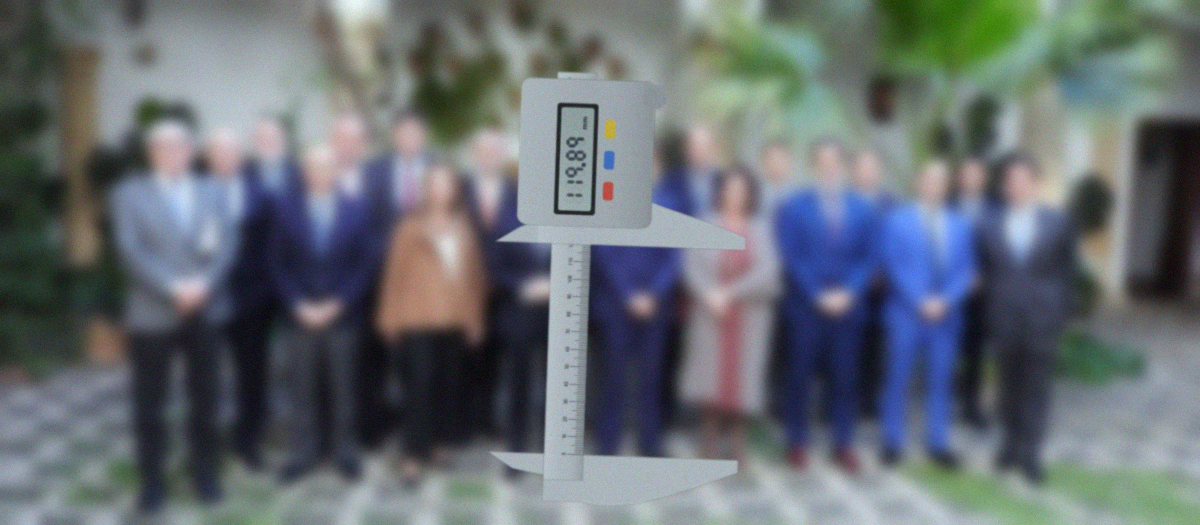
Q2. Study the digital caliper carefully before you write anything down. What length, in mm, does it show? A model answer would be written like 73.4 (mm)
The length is 119.89 (mm)
